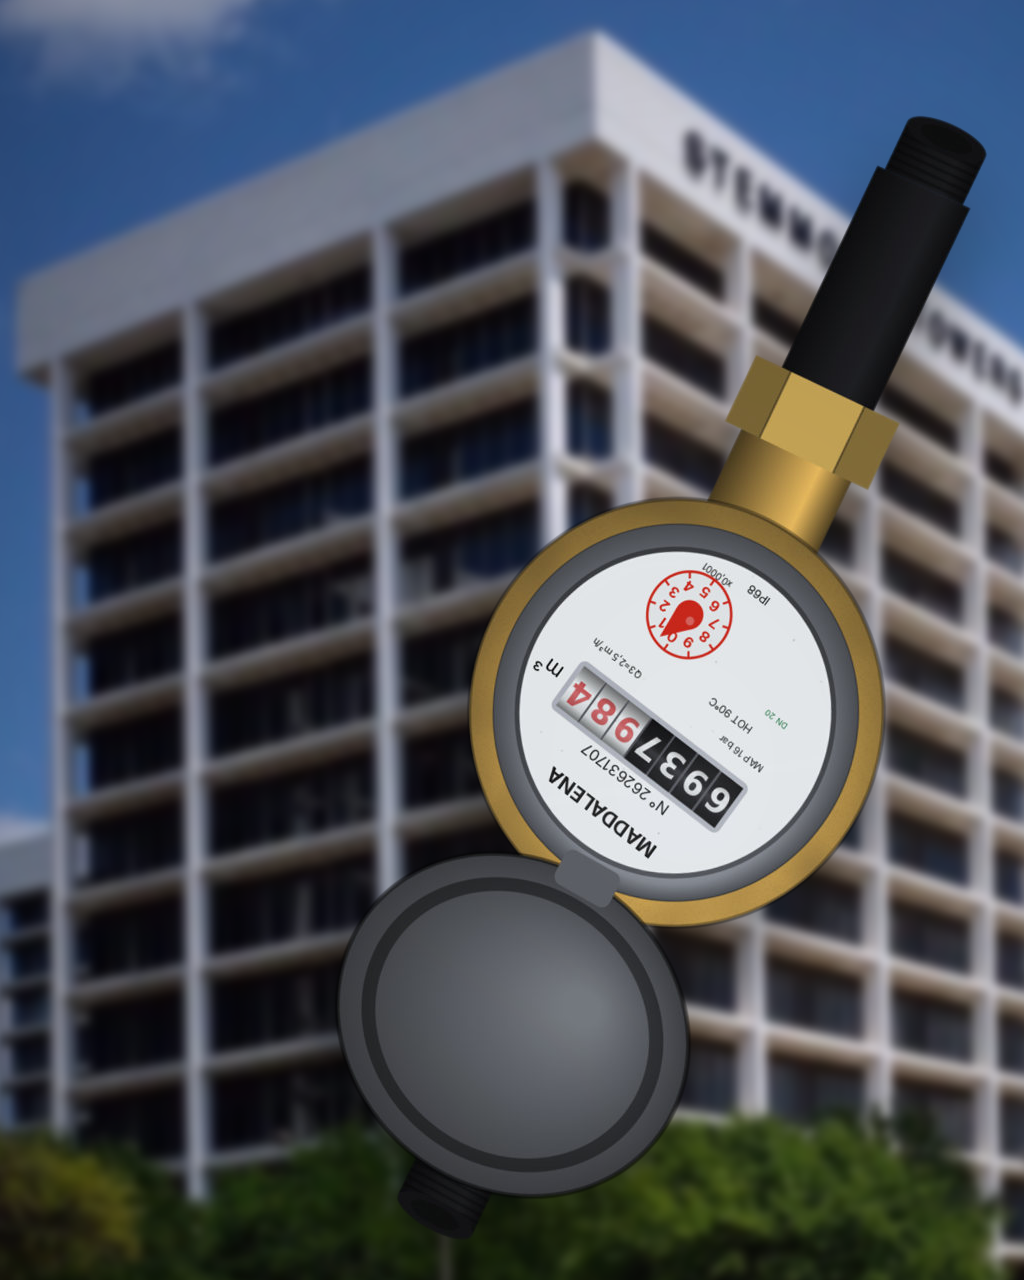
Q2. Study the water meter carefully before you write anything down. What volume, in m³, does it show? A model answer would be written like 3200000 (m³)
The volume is 6937.9840 (m³)
